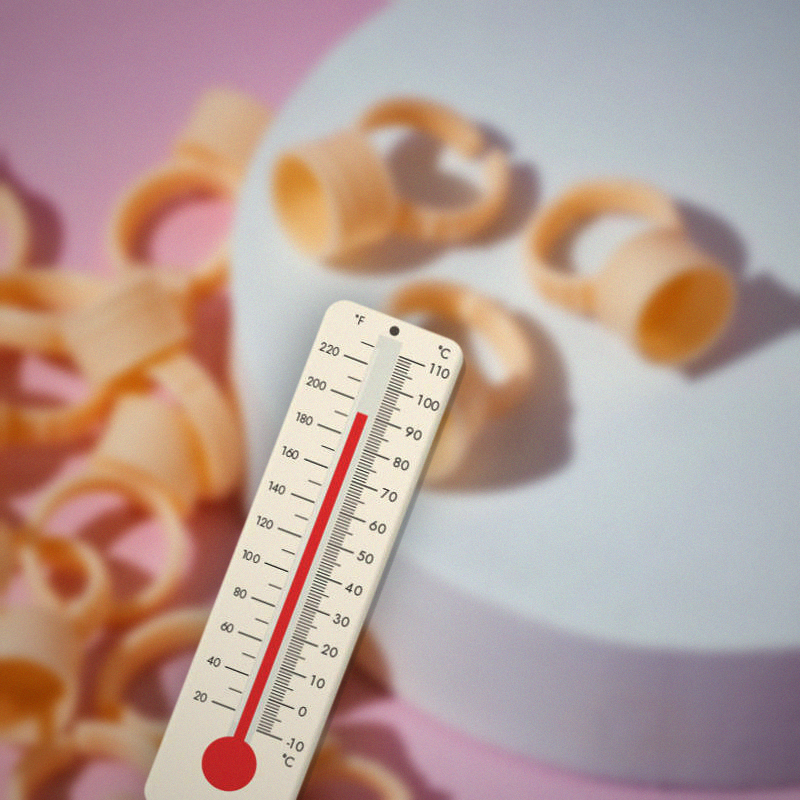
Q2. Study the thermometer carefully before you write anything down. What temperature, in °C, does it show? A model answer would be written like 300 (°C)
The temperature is 90 (°C)
